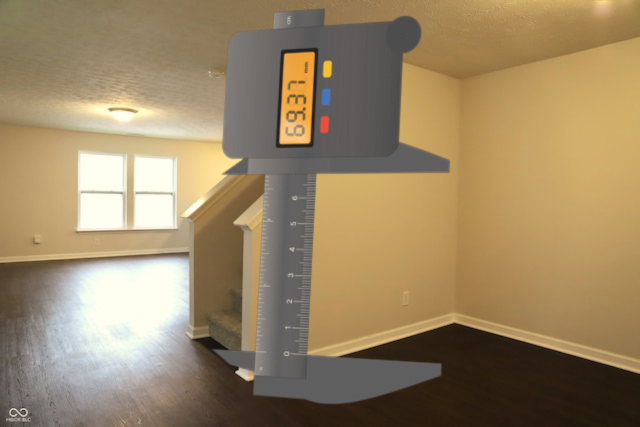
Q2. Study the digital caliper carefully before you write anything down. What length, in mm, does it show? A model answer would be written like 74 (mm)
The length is 69.37 (mm)
